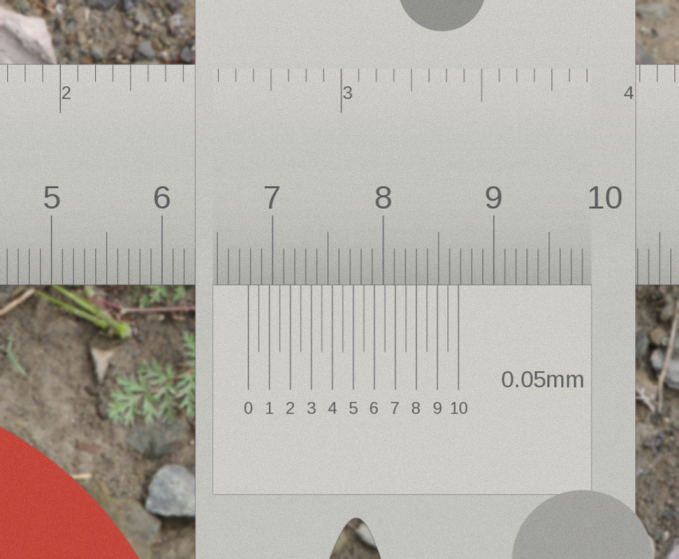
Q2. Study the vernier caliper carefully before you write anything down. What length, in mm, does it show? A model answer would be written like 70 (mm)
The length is 67.8 (mm)
